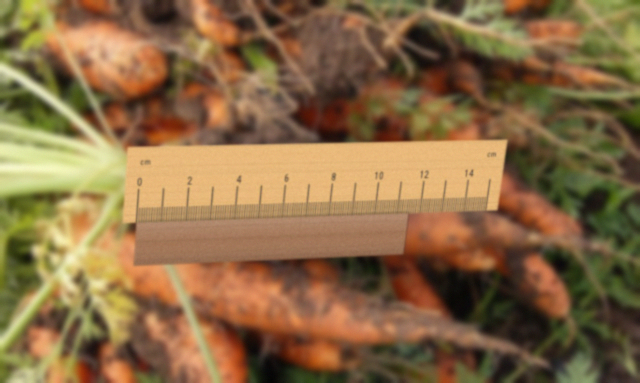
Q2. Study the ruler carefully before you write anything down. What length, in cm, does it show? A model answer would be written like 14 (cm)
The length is 11.5 (cm)
